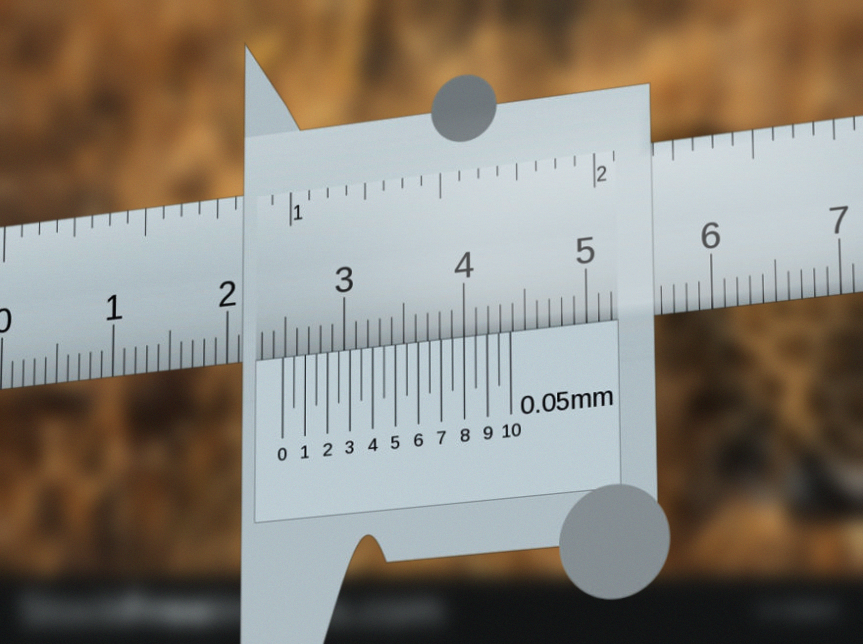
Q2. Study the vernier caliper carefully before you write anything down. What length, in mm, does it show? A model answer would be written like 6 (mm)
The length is 24.8 (mm)
